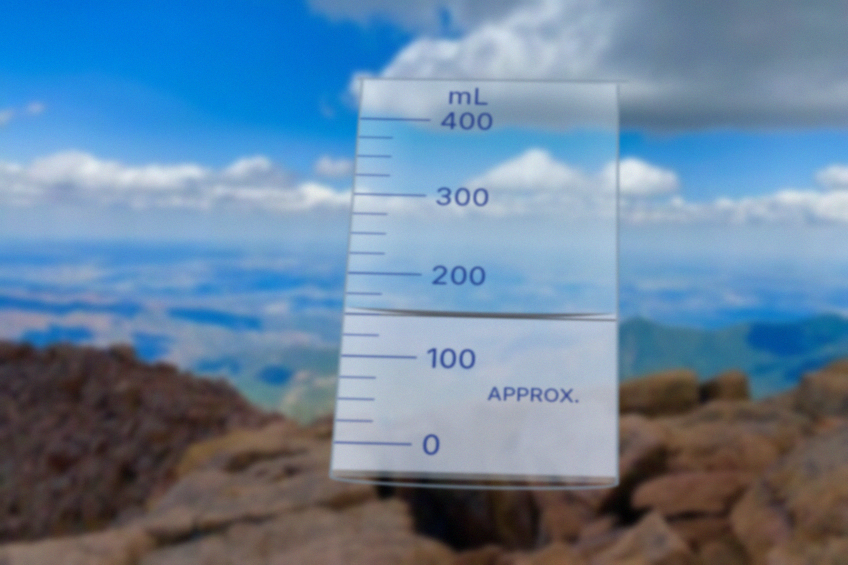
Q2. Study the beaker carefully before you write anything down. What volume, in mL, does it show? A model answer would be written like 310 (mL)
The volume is 150 (mL)
